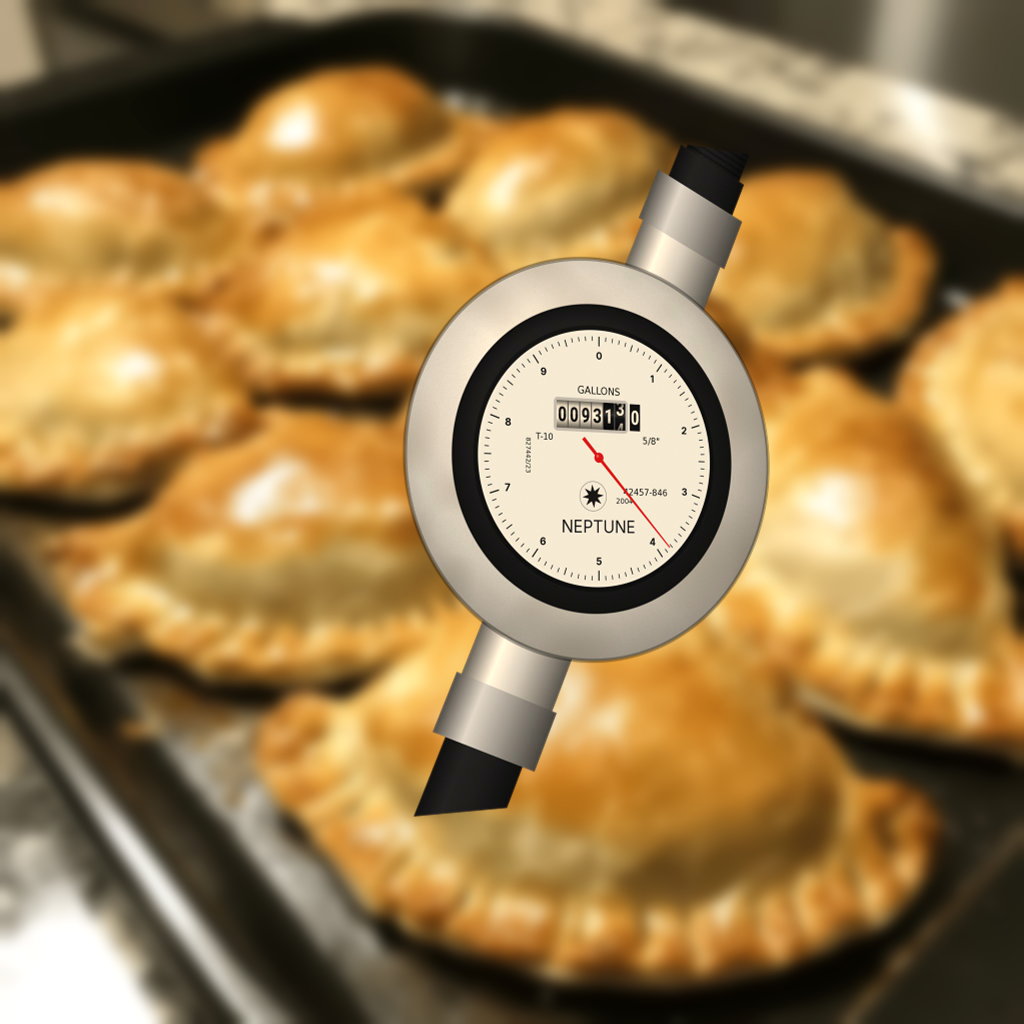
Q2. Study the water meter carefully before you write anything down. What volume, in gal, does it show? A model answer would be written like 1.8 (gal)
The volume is 93133.8 (gal)
